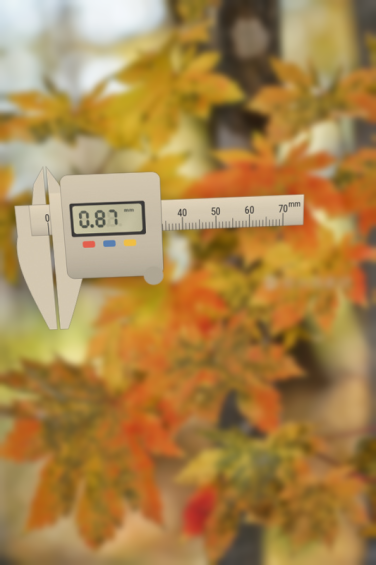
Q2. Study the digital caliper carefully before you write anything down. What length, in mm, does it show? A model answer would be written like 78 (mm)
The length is 0.87 (mm)
